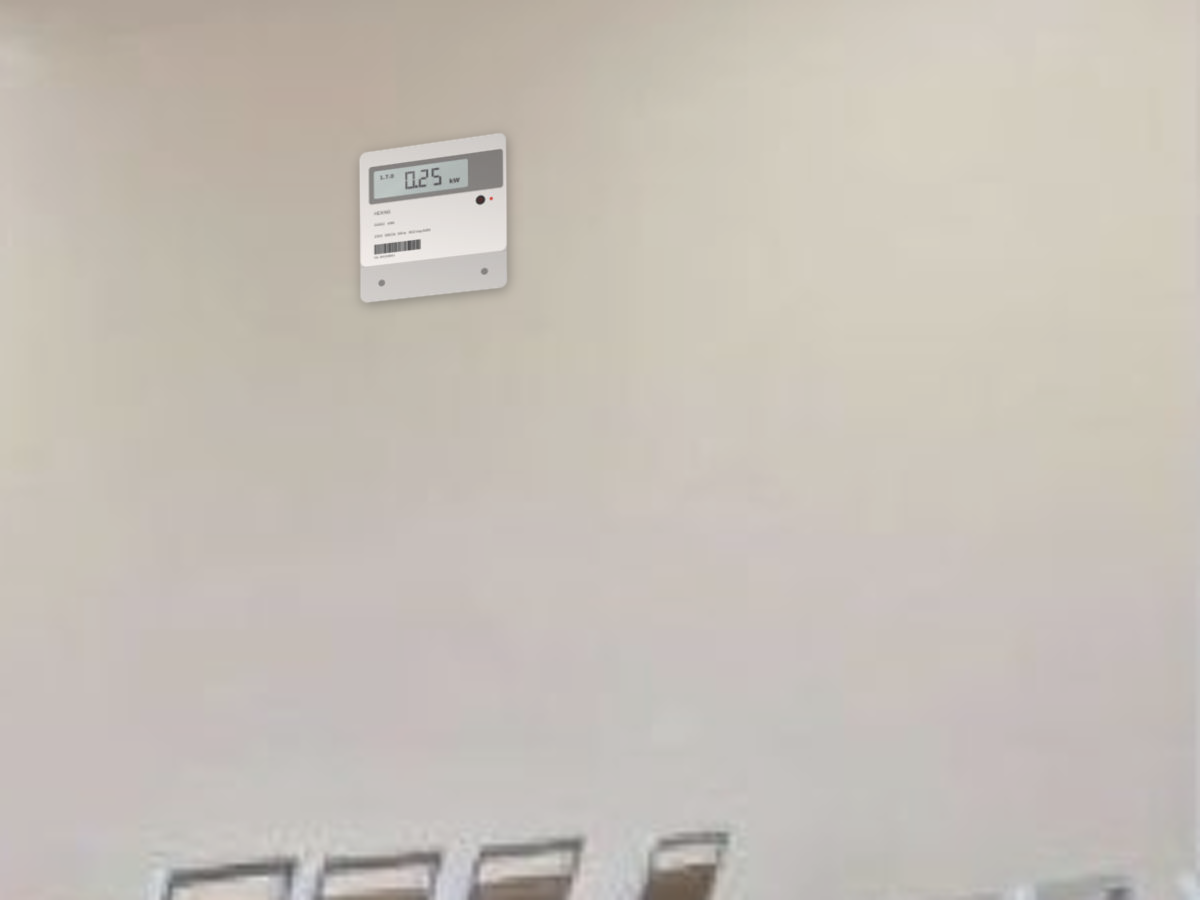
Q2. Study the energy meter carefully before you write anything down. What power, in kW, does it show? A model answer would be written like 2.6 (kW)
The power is 0.25 (kW)
